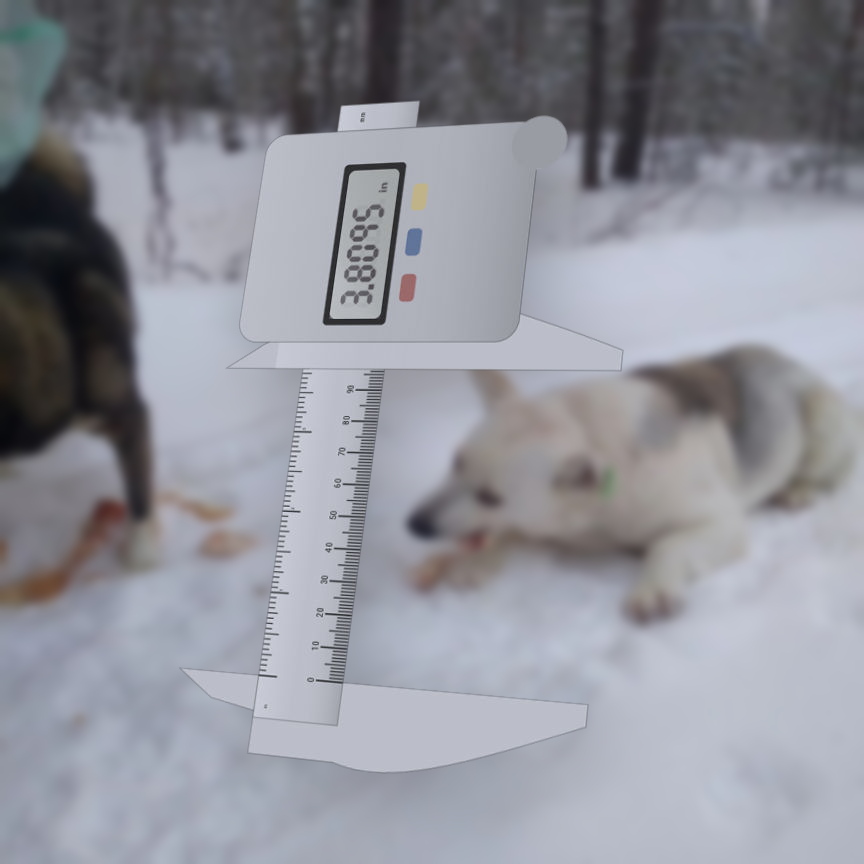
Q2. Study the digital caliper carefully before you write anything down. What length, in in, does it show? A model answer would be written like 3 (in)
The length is 3.8095 (in)
